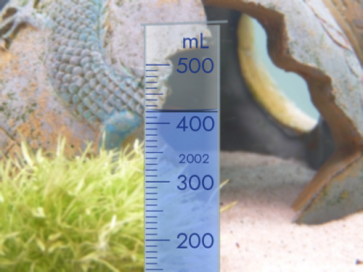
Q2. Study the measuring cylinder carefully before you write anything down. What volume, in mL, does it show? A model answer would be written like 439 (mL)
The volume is 420 (mL)
